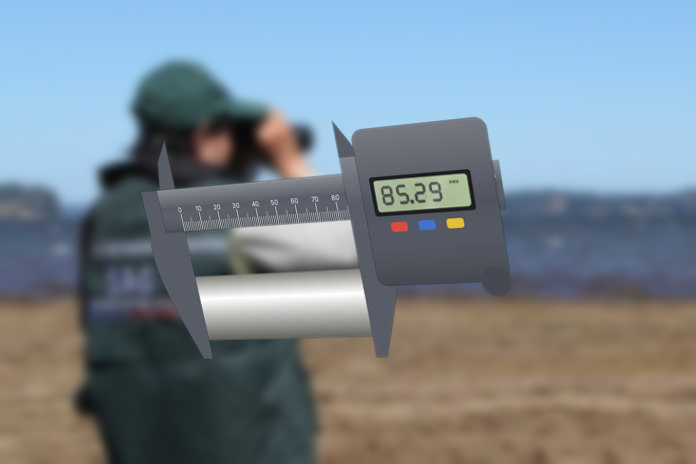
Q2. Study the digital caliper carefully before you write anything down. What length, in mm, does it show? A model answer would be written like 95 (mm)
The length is 85.29 (mm)
